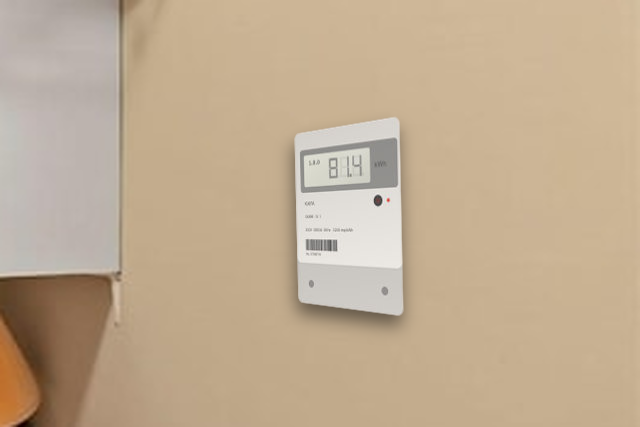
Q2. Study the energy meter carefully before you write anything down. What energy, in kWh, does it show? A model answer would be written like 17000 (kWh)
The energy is 81.4 (kWh)
